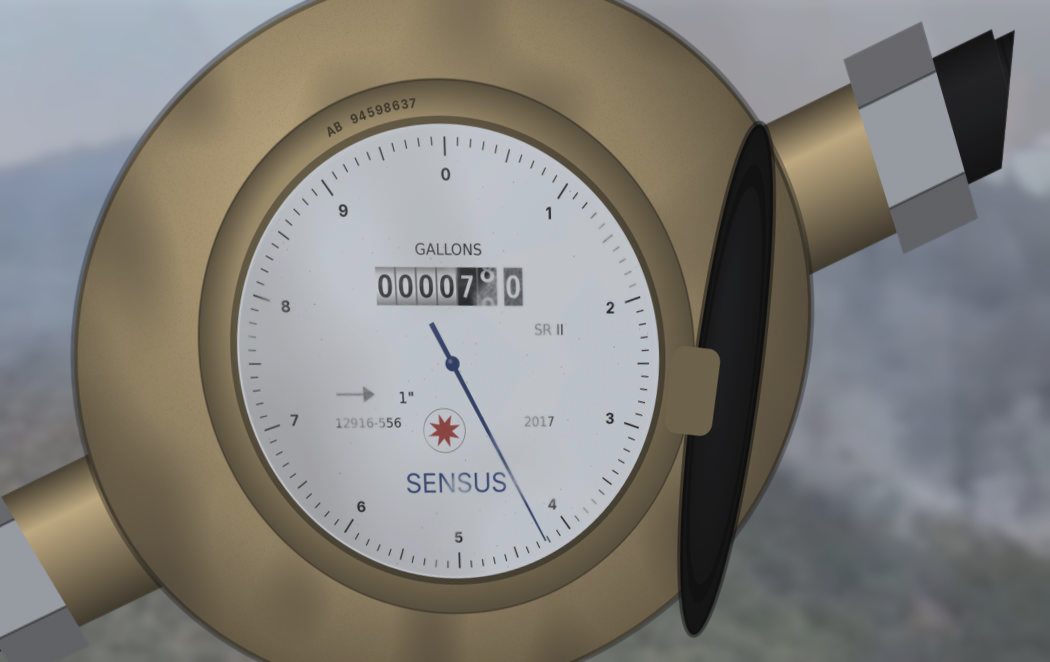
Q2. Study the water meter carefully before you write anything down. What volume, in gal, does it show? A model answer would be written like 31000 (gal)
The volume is 784.2 (gal)
